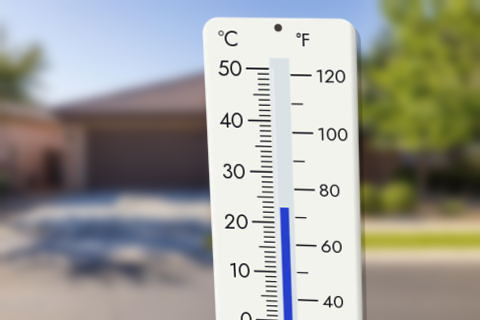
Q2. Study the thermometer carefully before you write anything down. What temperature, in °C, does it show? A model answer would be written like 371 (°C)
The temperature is 23 (°C)
